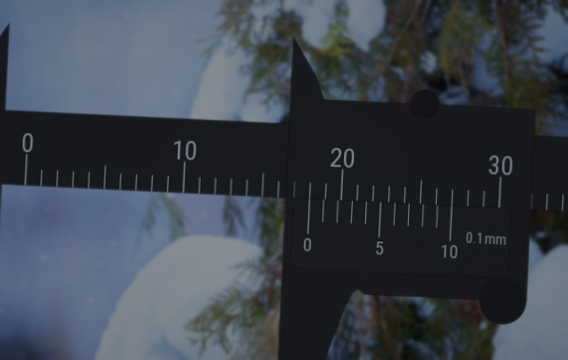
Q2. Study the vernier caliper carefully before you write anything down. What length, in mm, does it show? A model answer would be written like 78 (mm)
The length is 18.0 (mm)
